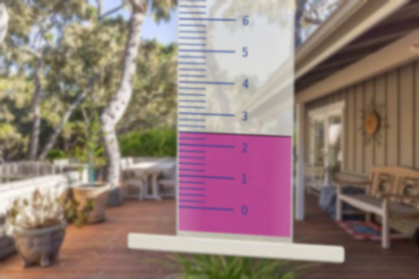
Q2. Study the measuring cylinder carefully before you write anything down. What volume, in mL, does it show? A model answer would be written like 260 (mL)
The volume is 2.4 (mL)
